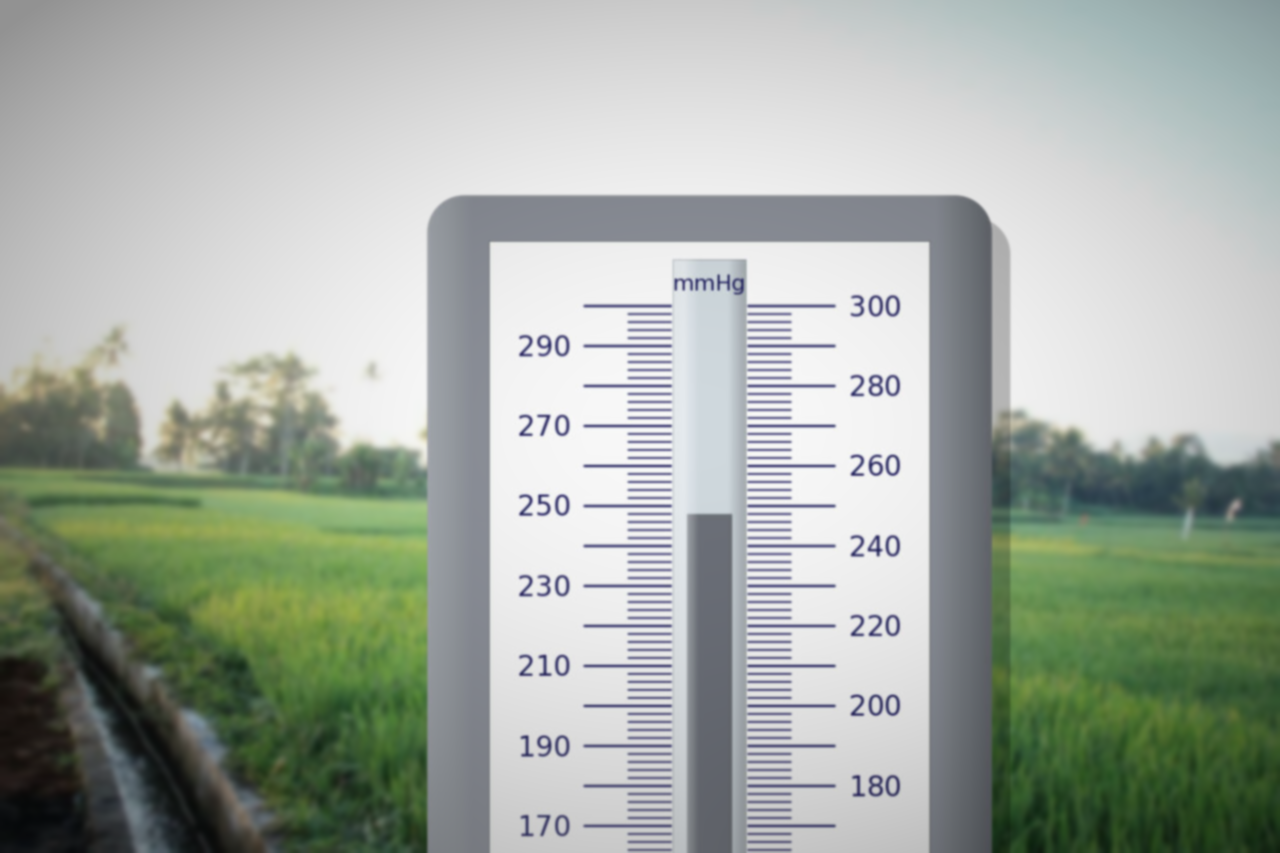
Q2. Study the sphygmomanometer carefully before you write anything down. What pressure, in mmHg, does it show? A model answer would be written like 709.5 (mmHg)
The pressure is 248 (mmHg)
